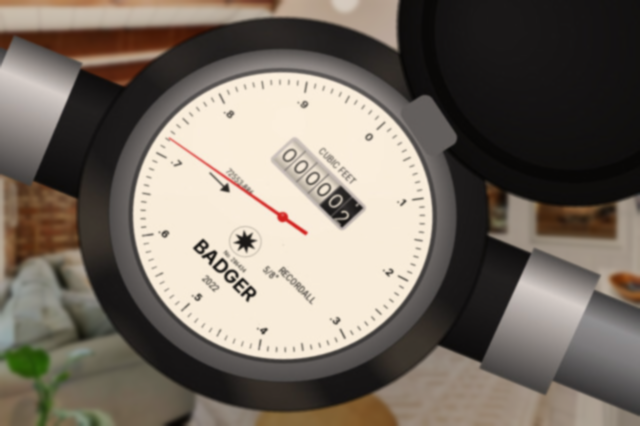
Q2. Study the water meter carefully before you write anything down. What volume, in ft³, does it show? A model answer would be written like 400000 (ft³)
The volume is 1.72 (ft³)
